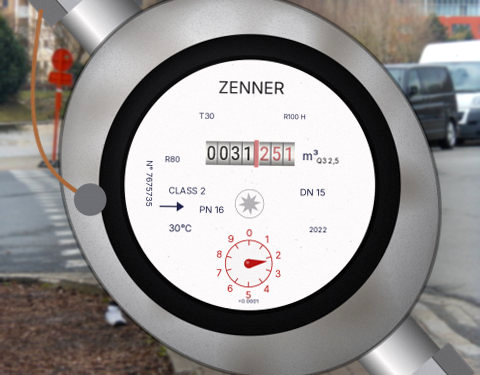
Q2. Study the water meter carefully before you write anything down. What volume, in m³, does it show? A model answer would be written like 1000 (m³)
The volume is 31.2512 (m³)
